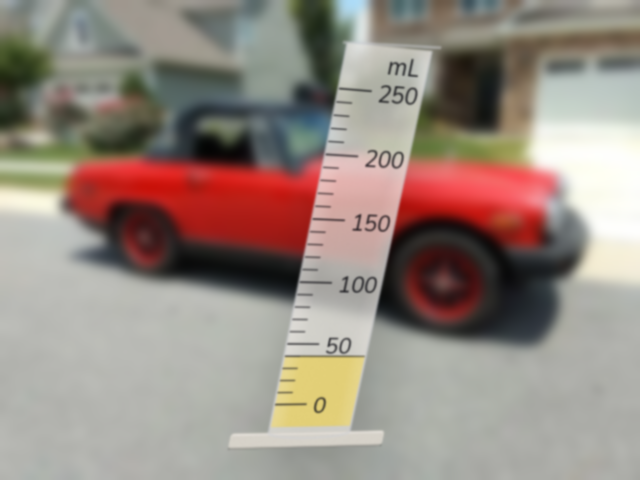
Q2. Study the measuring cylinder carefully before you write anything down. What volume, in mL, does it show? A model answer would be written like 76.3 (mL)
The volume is 40 (mL)
